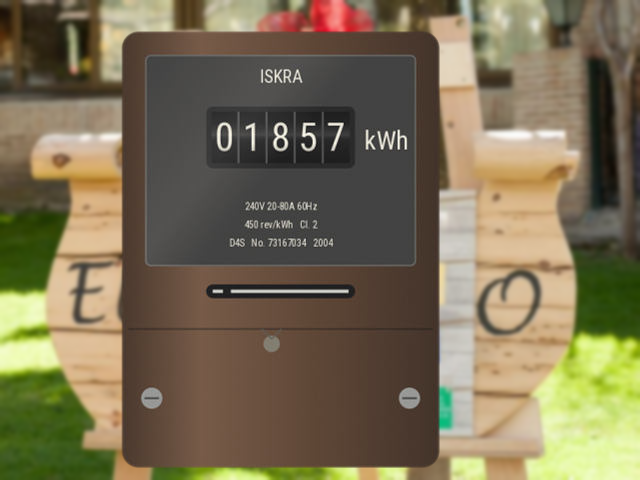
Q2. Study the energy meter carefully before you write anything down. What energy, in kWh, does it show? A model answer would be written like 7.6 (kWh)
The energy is 1857 (kWh)
